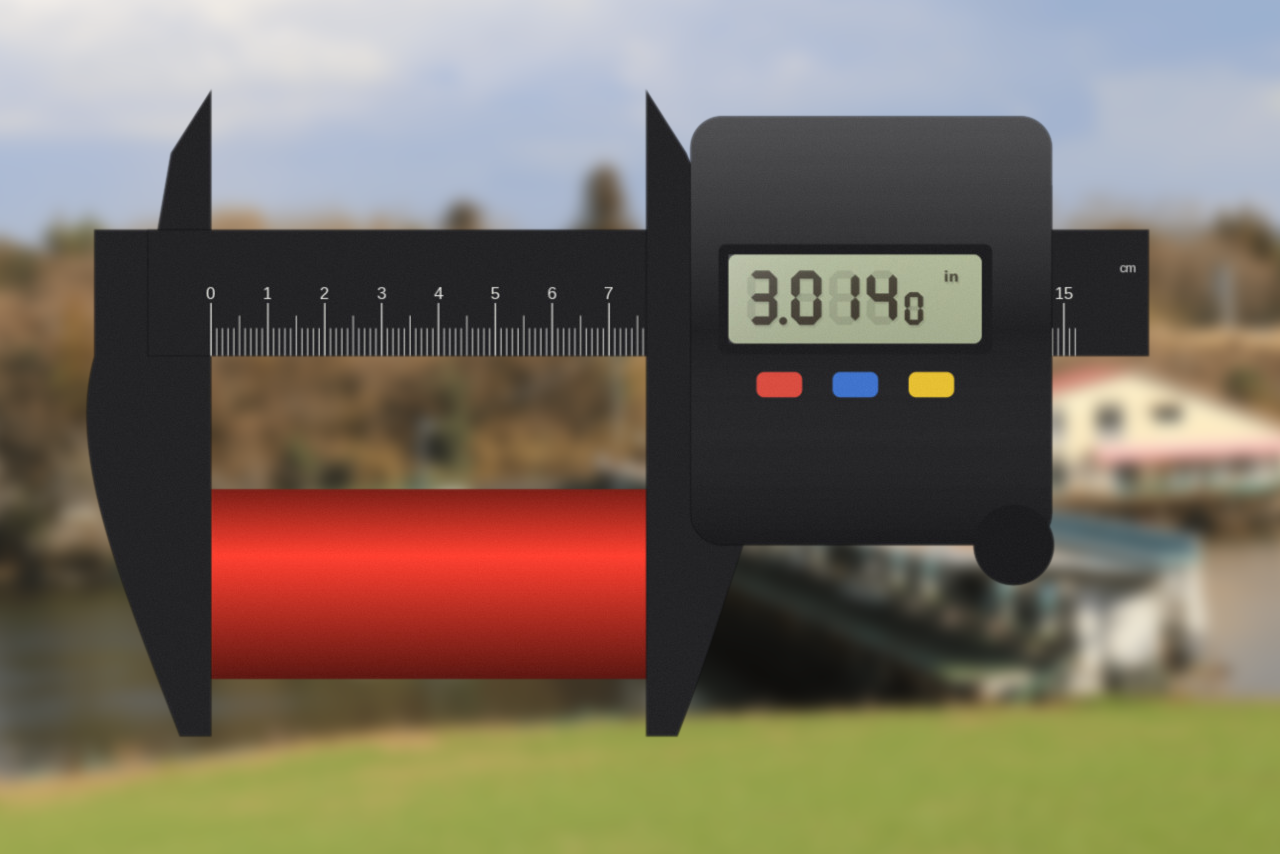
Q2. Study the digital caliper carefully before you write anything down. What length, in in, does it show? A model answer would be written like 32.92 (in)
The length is 3.0140 (in)
